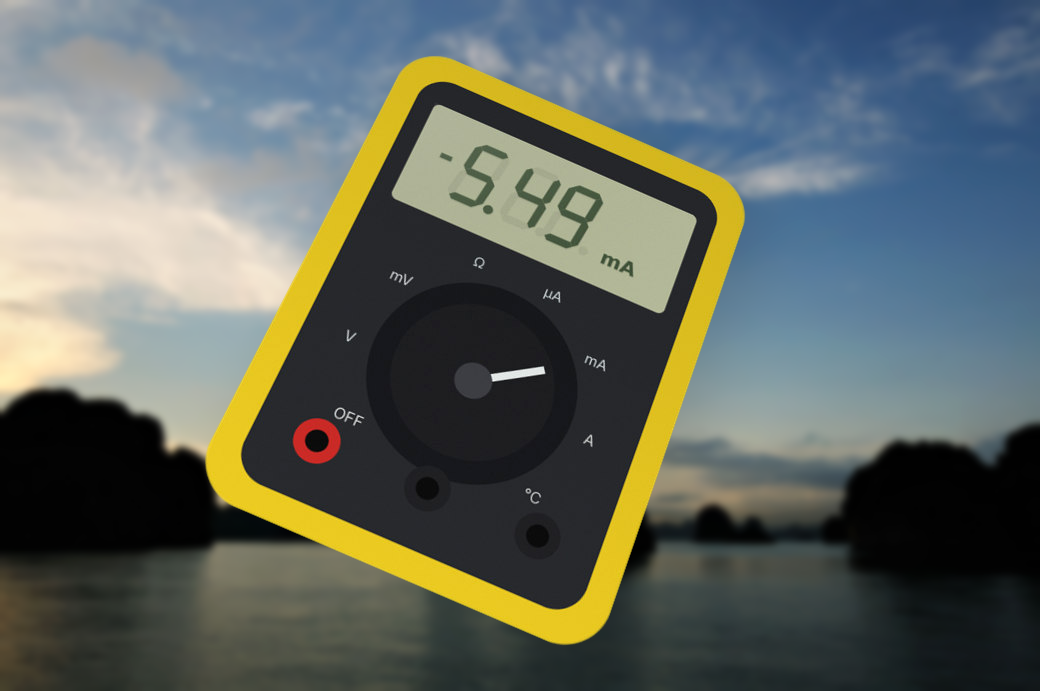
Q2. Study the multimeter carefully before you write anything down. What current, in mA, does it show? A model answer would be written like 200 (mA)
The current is -5.49 (mA)
